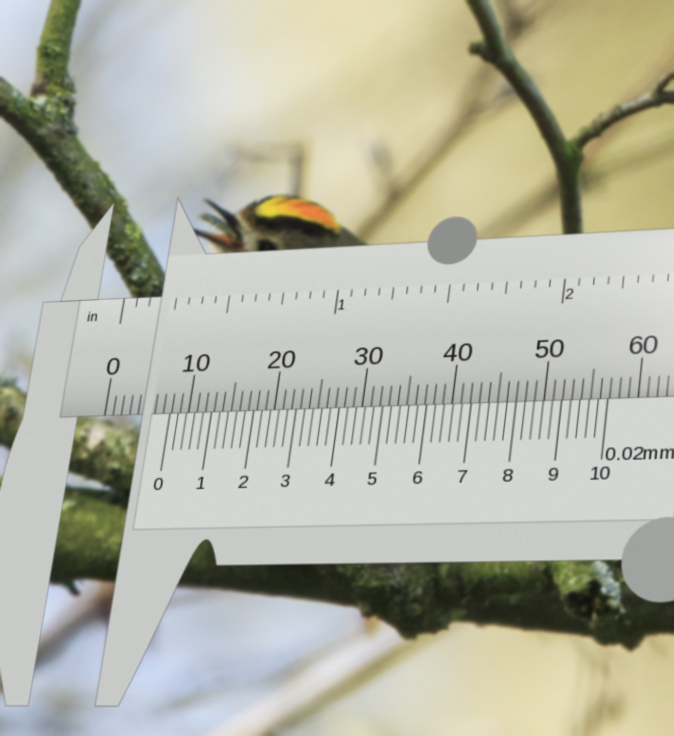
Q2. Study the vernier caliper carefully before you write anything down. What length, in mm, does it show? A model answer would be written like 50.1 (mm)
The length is 7.8 (mm)
